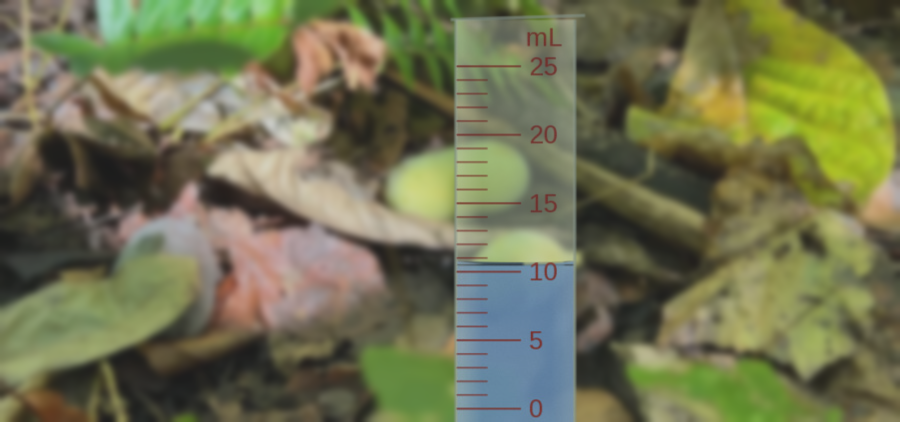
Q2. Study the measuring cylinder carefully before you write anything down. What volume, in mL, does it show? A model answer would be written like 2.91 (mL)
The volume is 10.5 (mL)
